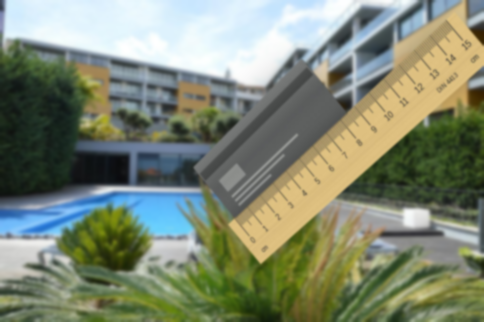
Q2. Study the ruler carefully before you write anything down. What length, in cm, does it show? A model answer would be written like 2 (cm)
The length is 8.5 (cm)
